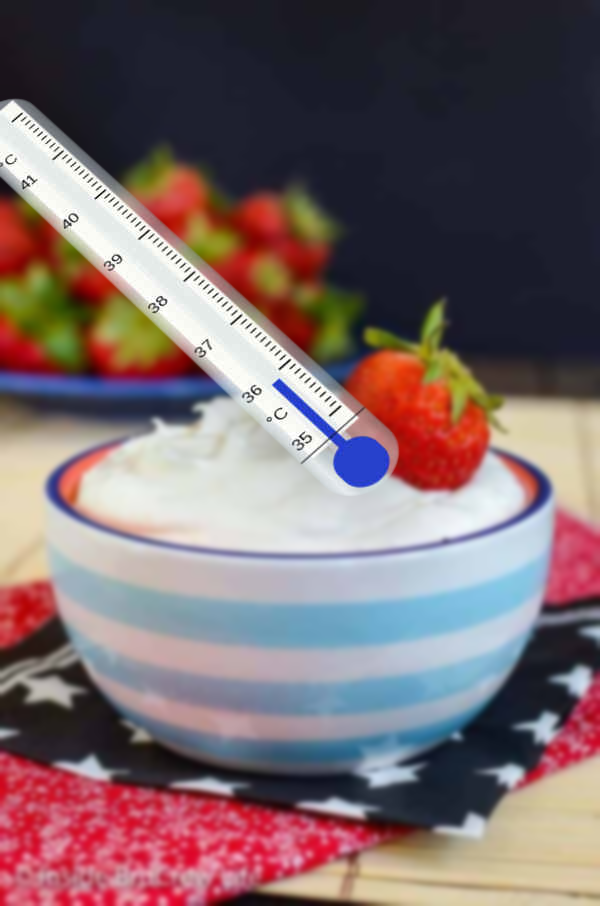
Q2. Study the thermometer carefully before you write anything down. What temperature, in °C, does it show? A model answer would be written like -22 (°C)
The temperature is 35.9 (°C)
